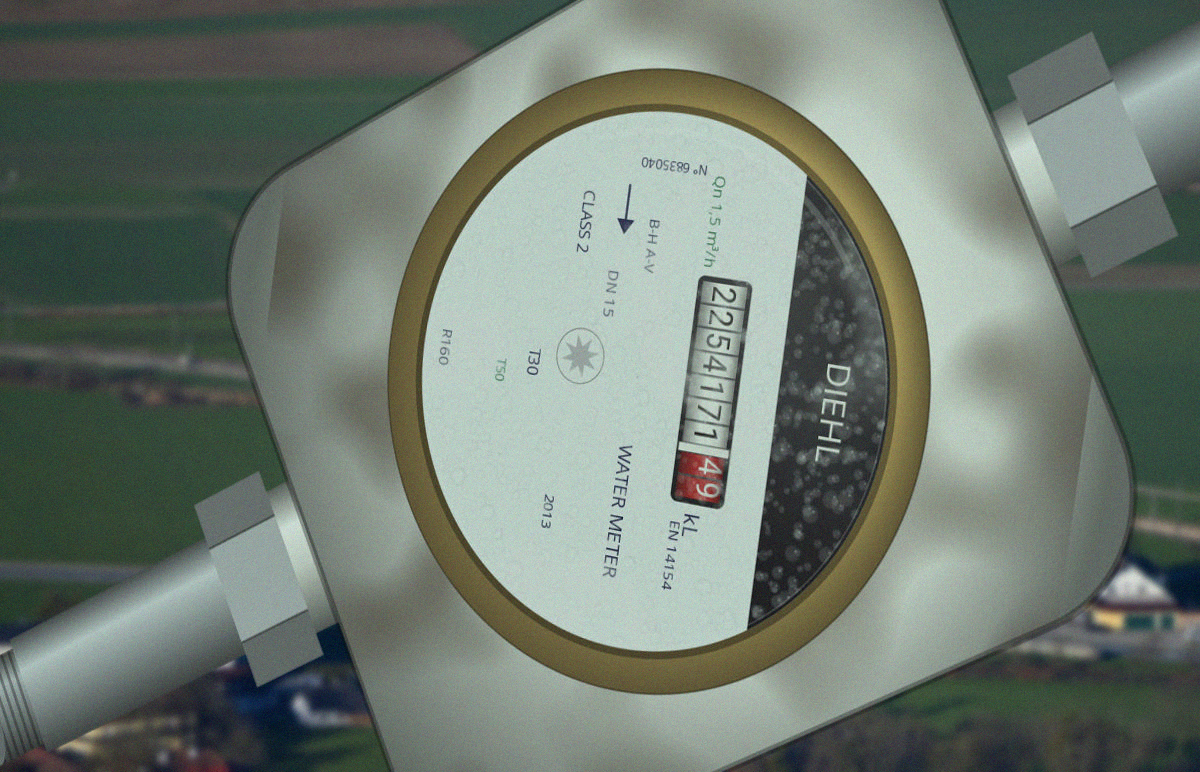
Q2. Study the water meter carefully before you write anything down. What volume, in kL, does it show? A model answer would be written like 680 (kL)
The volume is 2254171.49 (kL)
